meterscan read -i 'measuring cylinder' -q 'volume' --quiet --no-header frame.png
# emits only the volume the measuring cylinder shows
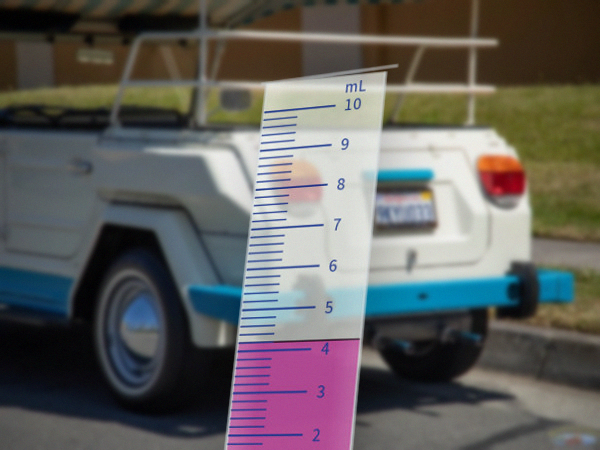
4.2 mL
